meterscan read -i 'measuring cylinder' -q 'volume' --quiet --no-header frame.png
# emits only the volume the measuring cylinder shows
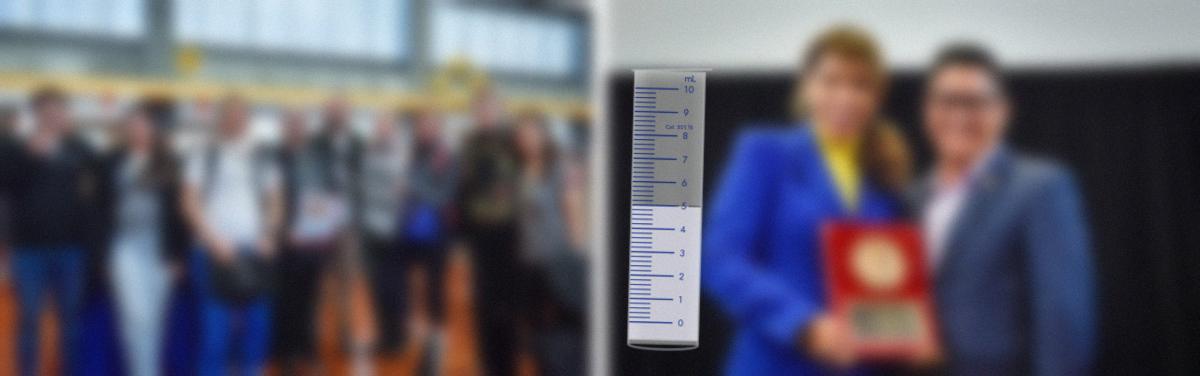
5 mL
